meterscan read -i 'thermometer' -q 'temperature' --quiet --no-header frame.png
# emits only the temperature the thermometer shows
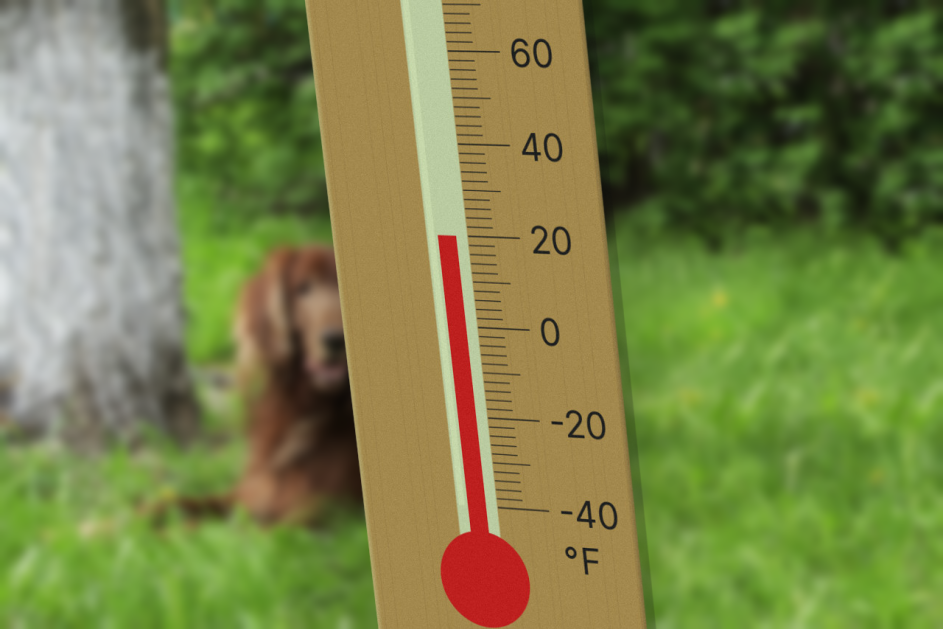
20 °F
